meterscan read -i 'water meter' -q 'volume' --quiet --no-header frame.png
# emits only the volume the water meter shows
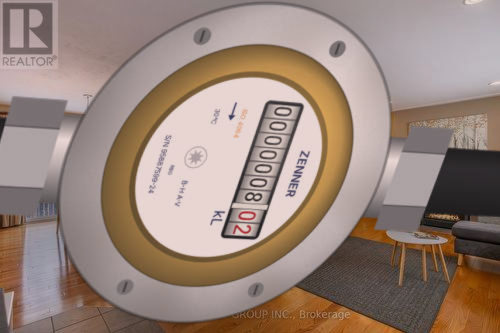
8.02 kL
